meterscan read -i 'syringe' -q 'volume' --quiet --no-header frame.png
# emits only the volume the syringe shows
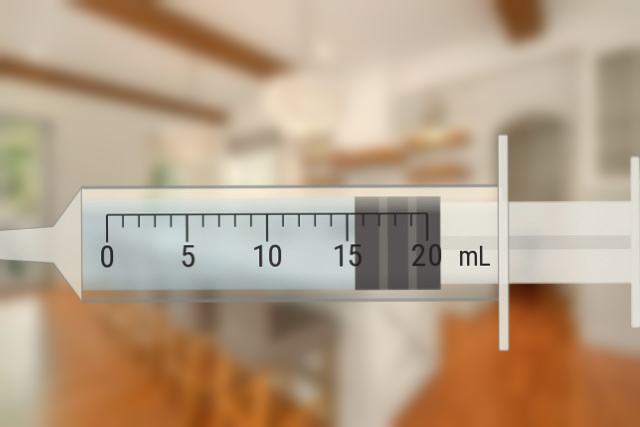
15.5 mL
